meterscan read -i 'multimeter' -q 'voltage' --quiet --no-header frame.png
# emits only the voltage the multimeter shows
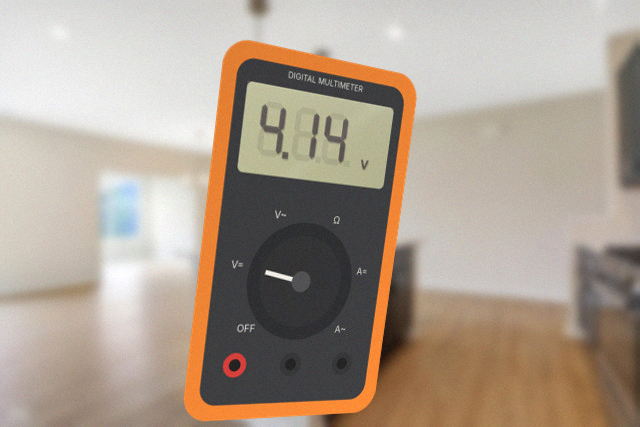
4.14 V
